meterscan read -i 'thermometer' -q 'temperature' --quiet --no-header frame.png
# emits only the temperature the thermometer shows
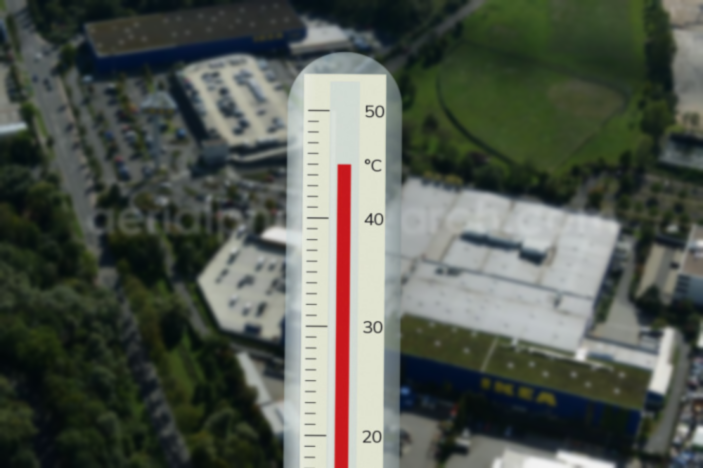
45 °C
